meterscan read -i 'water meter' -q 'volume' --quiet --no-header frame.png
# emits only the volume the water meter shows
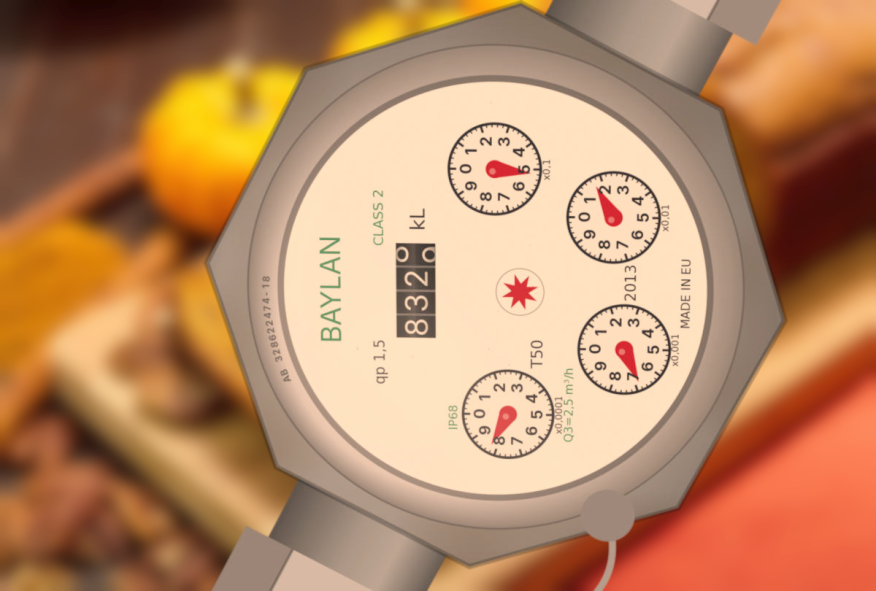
8328.5168 kL
